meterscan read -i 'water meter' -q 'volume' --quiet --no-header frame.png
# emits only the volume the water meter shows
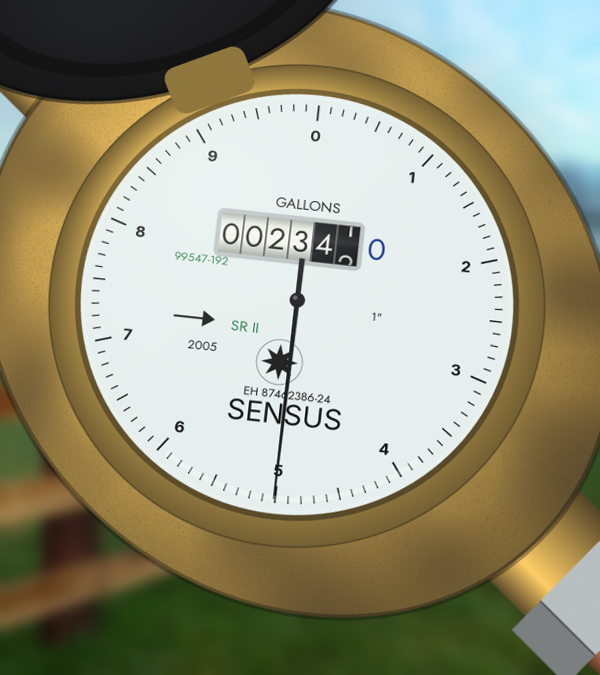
23415.0 gal
